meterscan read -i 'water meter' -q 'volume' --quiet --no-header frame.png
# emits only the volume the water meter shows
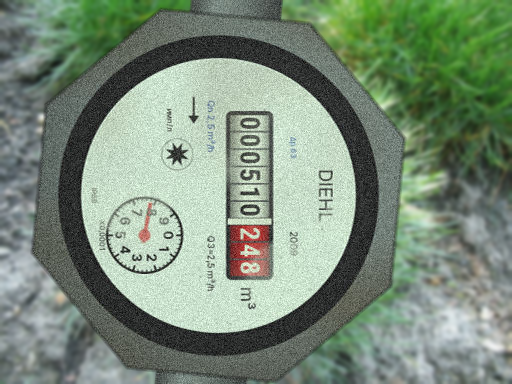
510.2487 m³
